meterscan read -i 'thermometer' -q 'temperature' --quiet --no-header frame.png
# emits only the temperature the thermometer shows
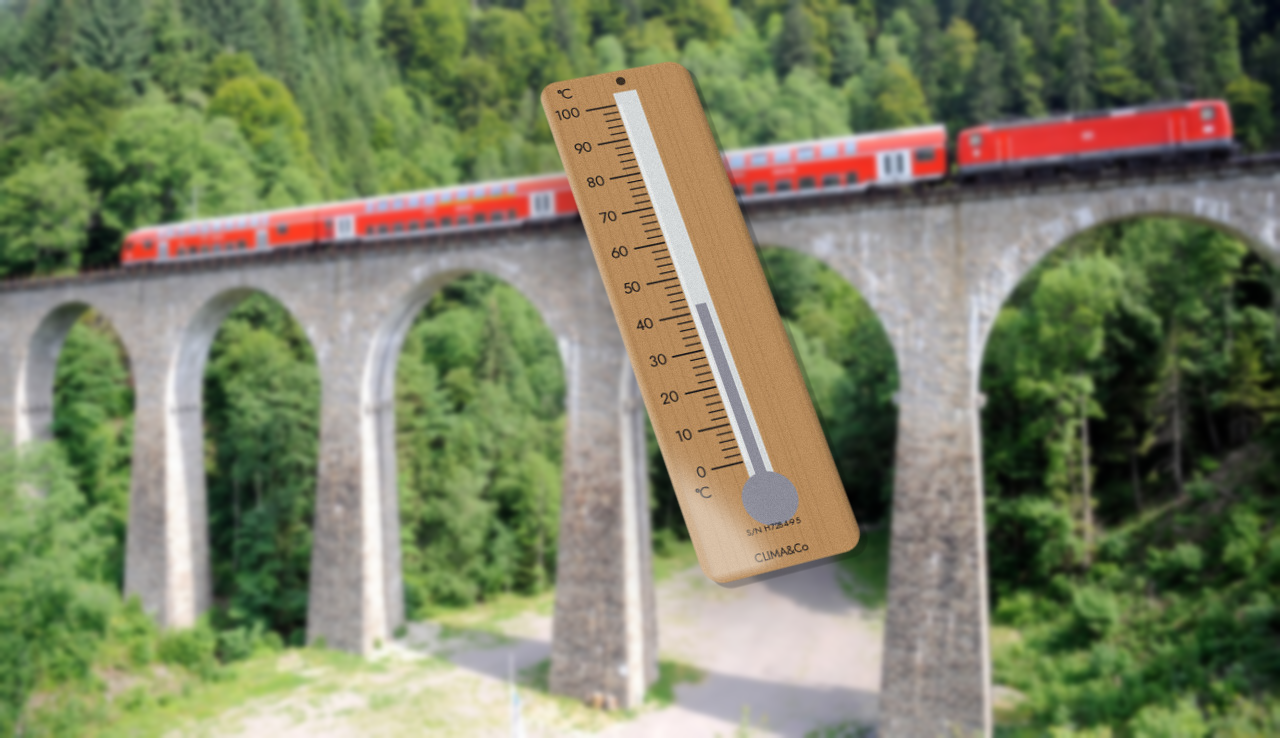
42 °C
